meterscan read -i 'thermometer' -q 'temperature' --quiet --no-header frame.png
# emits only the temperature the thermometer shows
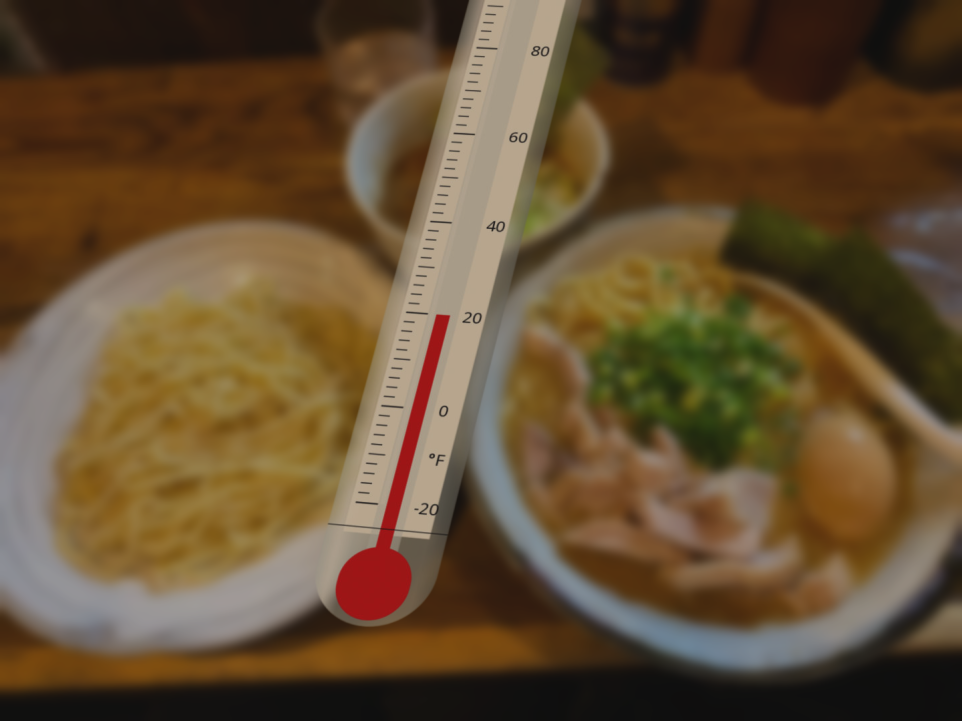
20 °F
